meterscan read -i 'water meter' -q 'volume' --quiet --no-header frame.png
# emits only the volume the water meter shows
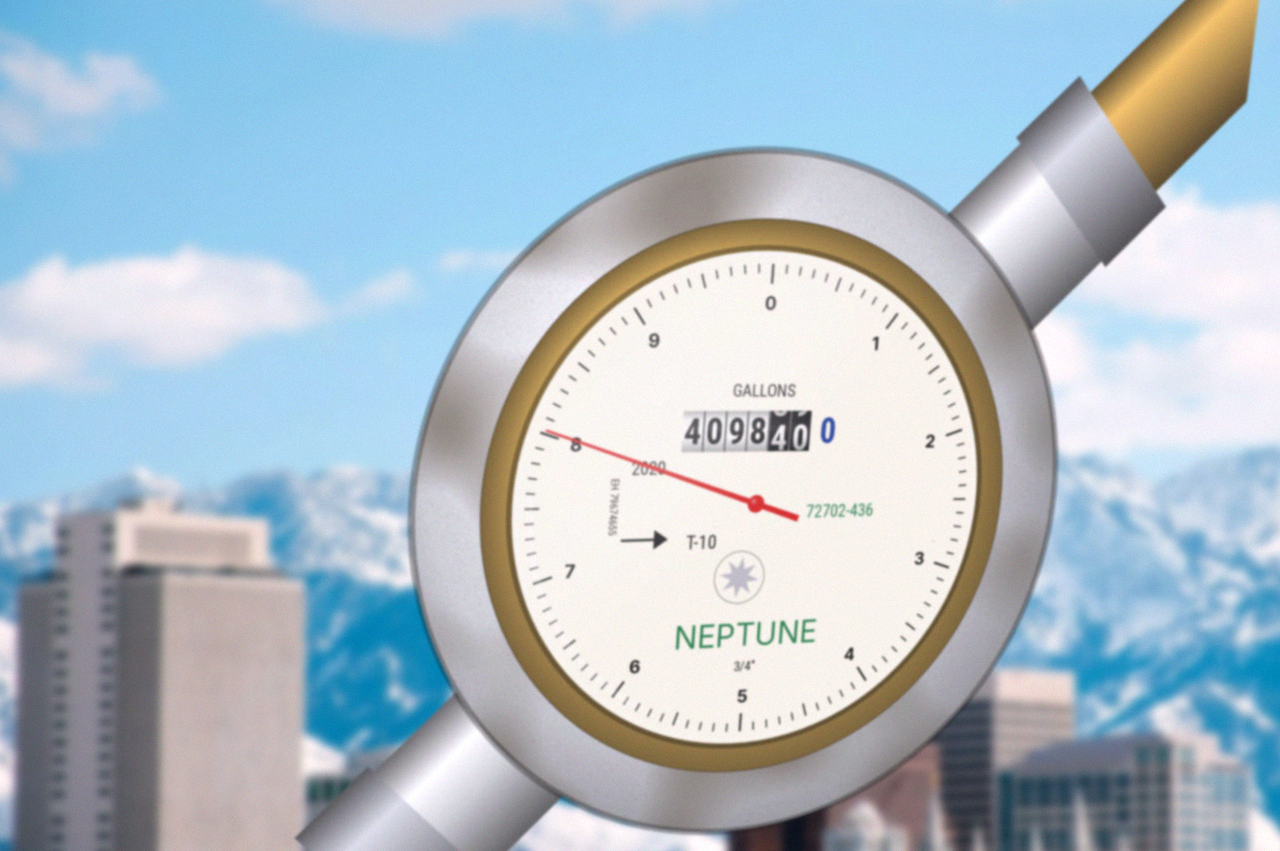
4098398.0 gal
